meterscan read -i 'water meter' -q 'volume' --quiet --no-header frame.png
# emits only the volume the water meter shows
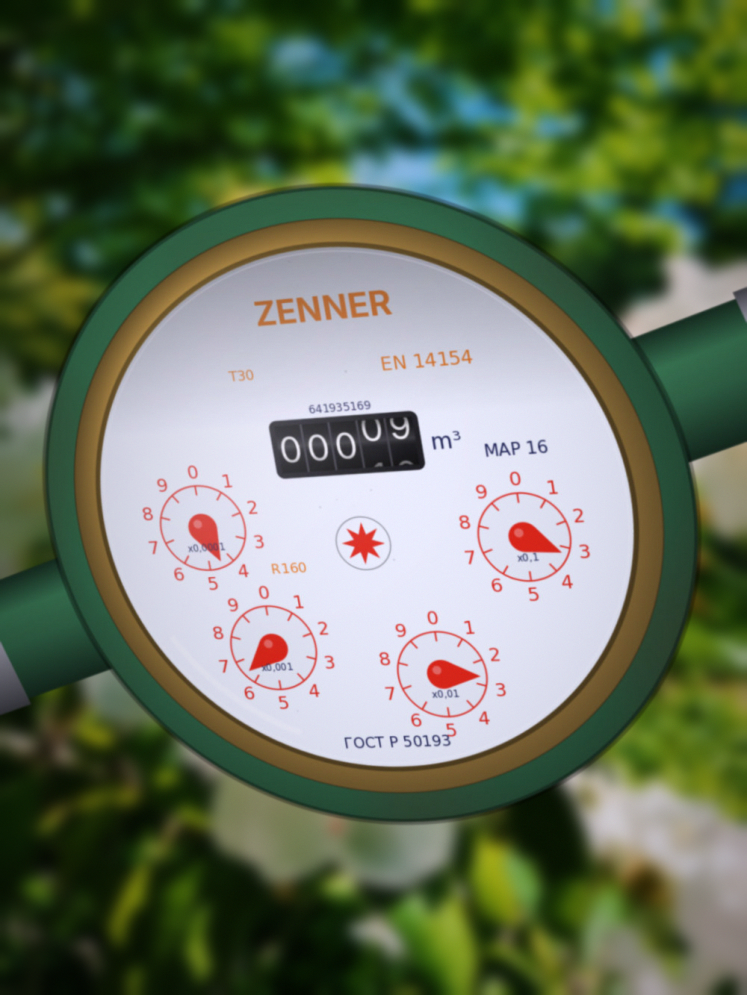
9.3264 m³
